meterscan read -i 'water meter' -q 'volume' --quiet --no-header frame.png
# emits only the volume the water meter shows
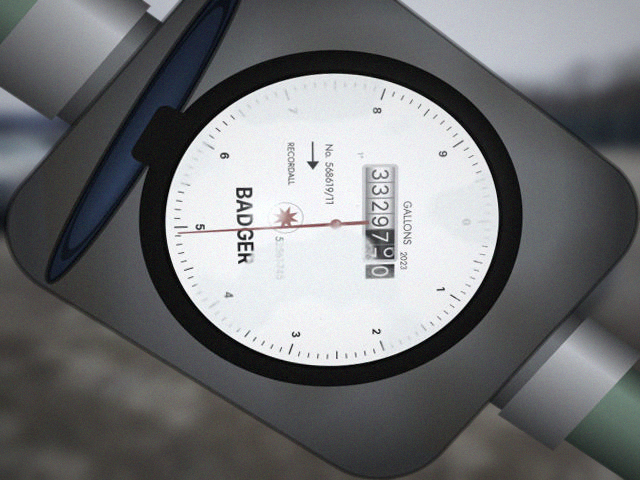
3329764.9 gal
